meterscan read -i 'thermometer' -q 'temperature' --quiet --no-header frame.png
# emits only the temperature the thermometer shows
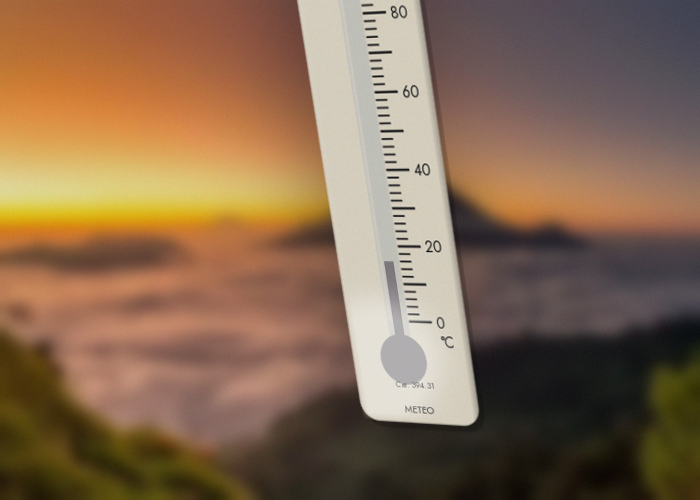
16 °C
